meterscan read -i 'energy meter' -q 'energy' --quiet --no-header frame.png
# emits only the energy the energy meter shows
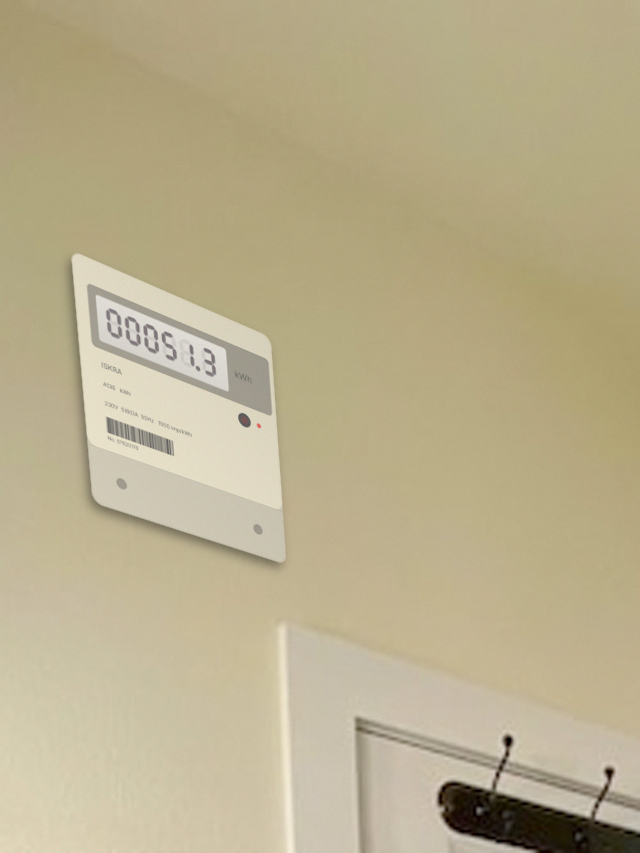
51.3 kWh
